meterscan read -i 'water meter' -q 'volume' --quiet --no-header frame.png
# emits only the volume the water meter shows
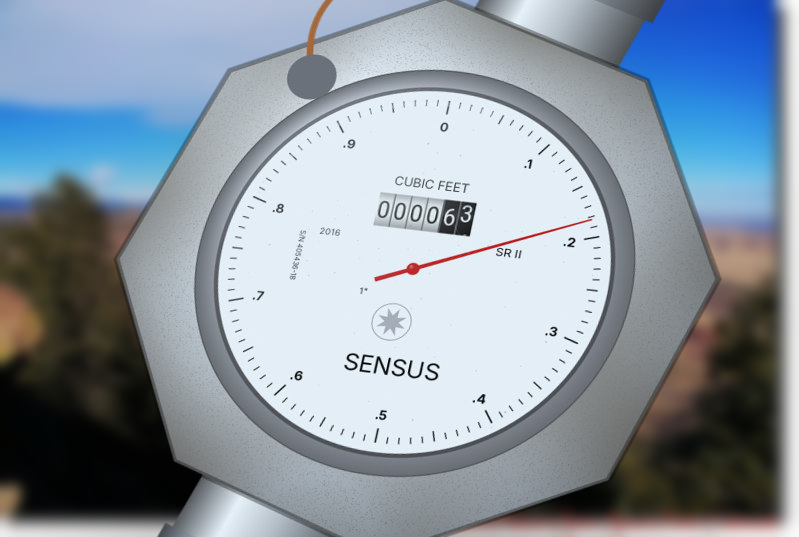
63.18 ft³
